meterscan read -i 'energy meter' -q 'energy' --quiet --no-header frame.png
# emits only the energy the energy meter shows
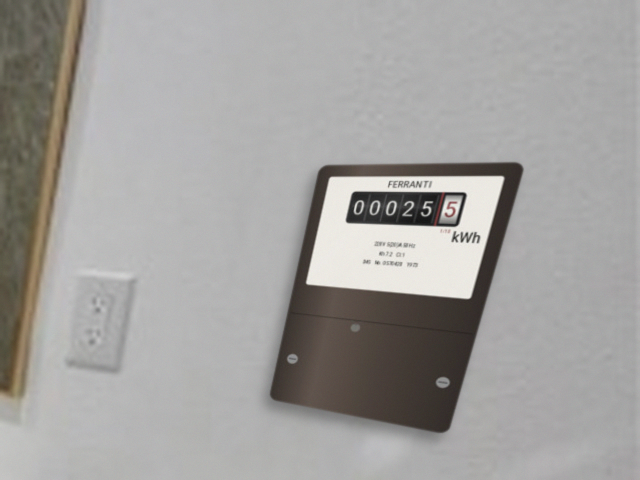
25.5 kWh
